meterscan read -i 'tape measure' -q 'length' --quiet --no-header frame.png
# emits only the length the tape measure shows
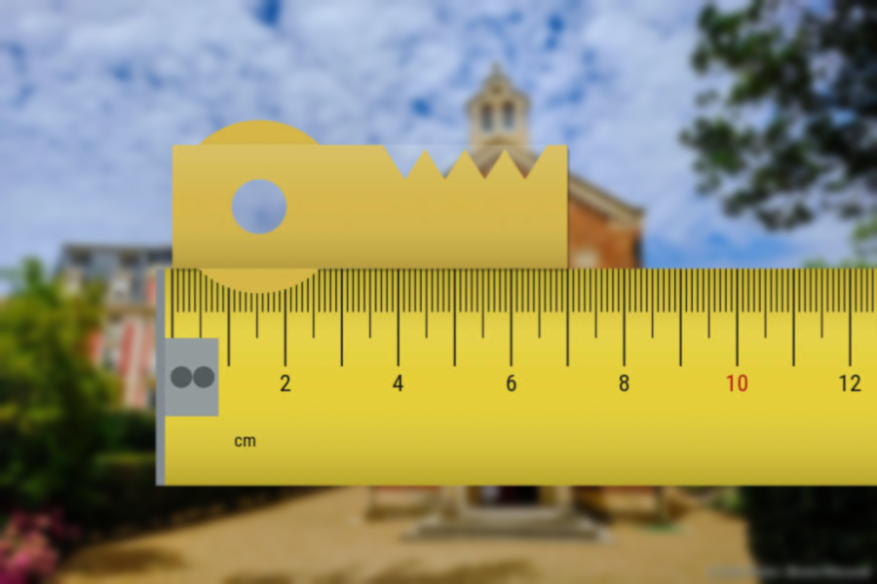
7 cm
